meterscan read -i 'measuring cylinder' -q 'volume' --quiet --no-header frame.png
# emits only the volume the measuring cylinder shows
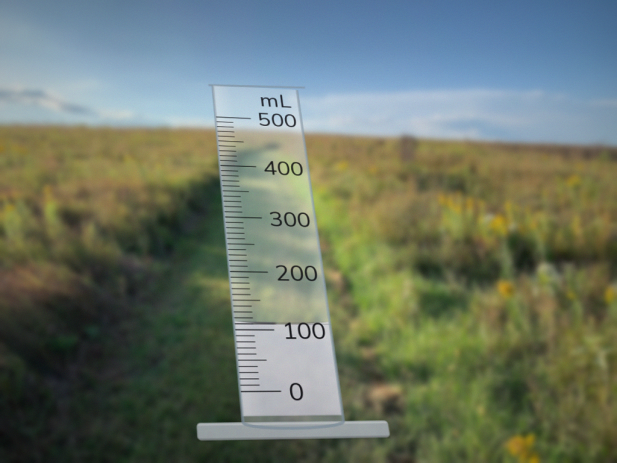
110 mL
